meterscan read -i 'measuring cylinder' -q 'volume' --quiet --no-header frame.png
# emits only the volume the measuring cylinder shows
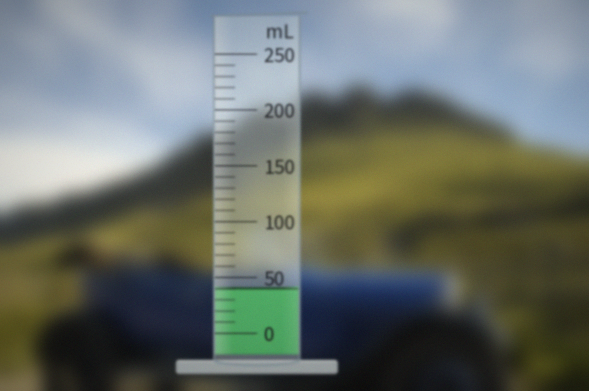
40 mL
